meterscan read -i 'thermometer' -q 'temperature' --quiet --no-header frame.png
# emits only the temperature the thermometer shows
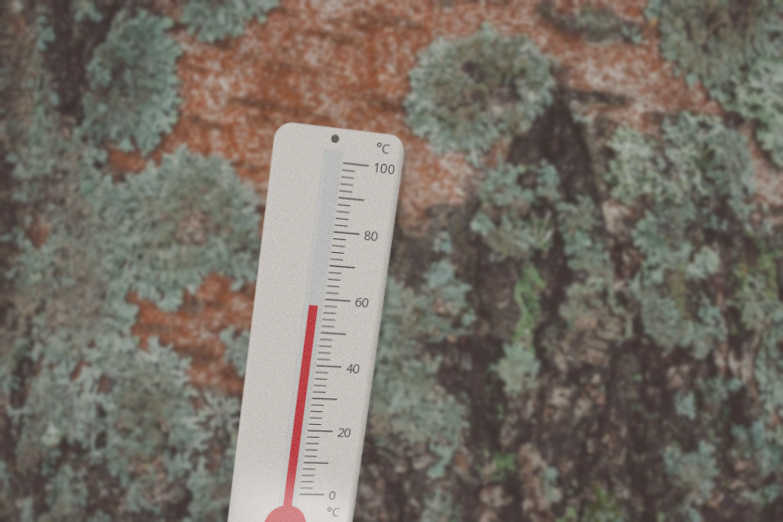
58 °C
